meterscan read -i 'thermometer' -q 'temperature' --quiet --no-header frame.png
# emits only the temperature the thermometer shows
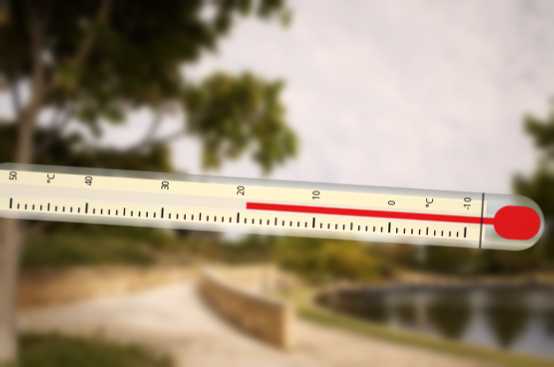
19 °C
